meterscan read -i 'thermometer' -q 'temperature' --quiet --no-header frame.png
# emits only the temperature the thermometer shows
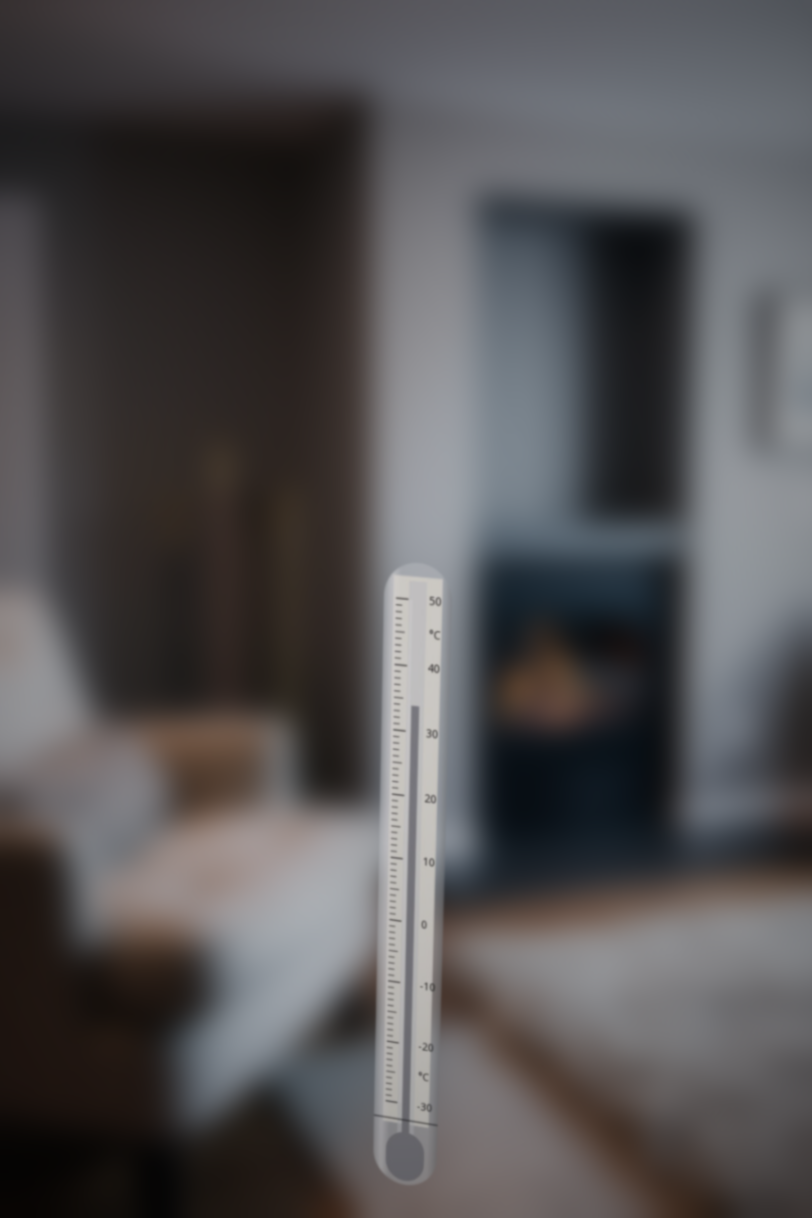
34 °C
